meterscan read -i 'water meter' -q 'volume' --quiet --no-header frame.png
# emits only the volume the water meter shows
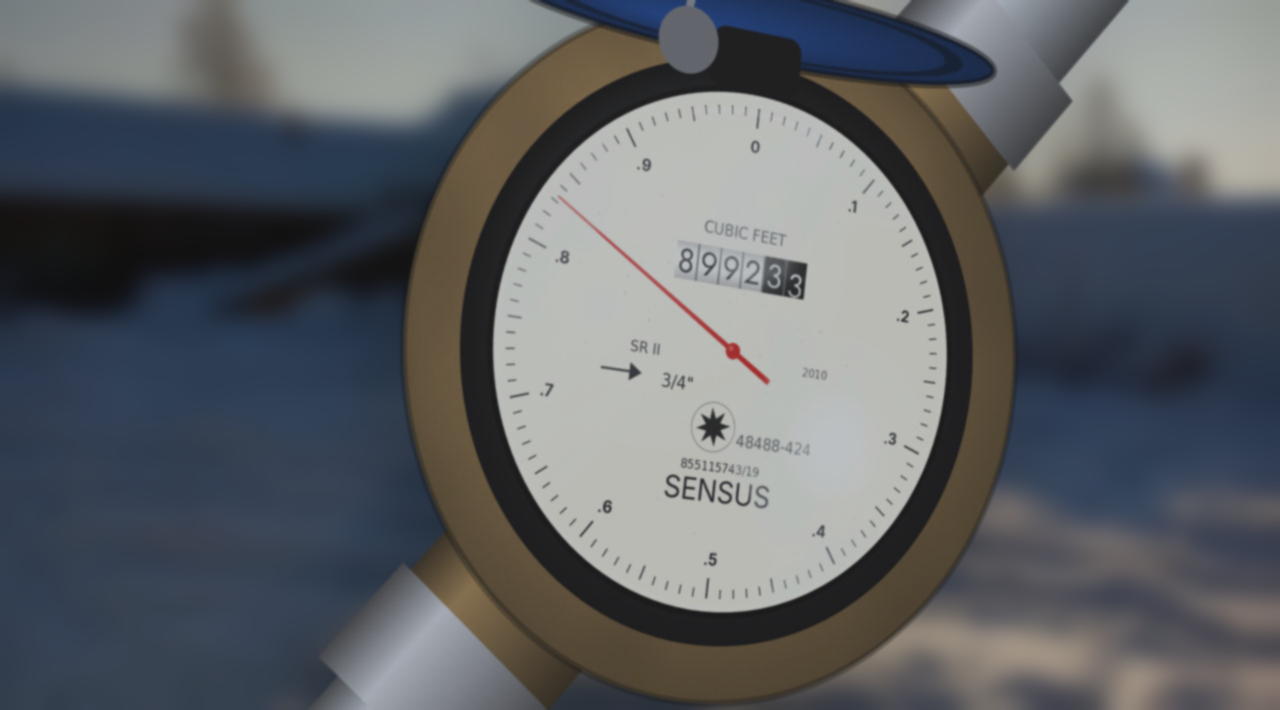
899232.83 ft³
